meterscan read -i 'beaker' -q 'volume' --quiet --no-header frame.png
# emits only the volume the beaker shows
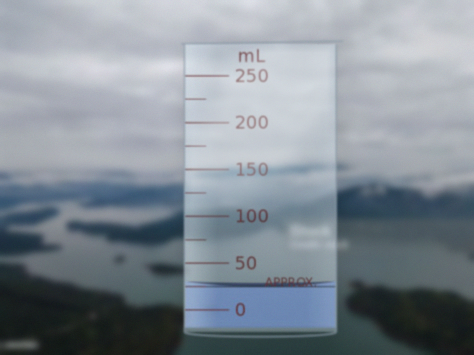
25 mL
